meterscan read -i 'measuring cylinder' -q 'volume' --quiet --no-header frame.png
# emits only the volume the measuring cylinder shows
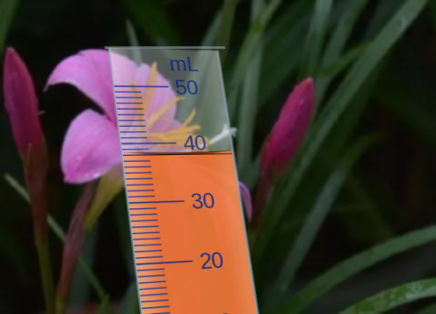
38 mL
